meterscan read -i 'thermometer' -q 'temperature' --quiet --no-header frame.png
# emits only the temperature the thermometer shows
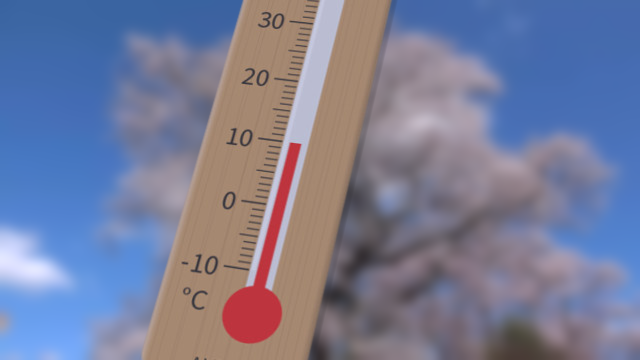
10 °C
